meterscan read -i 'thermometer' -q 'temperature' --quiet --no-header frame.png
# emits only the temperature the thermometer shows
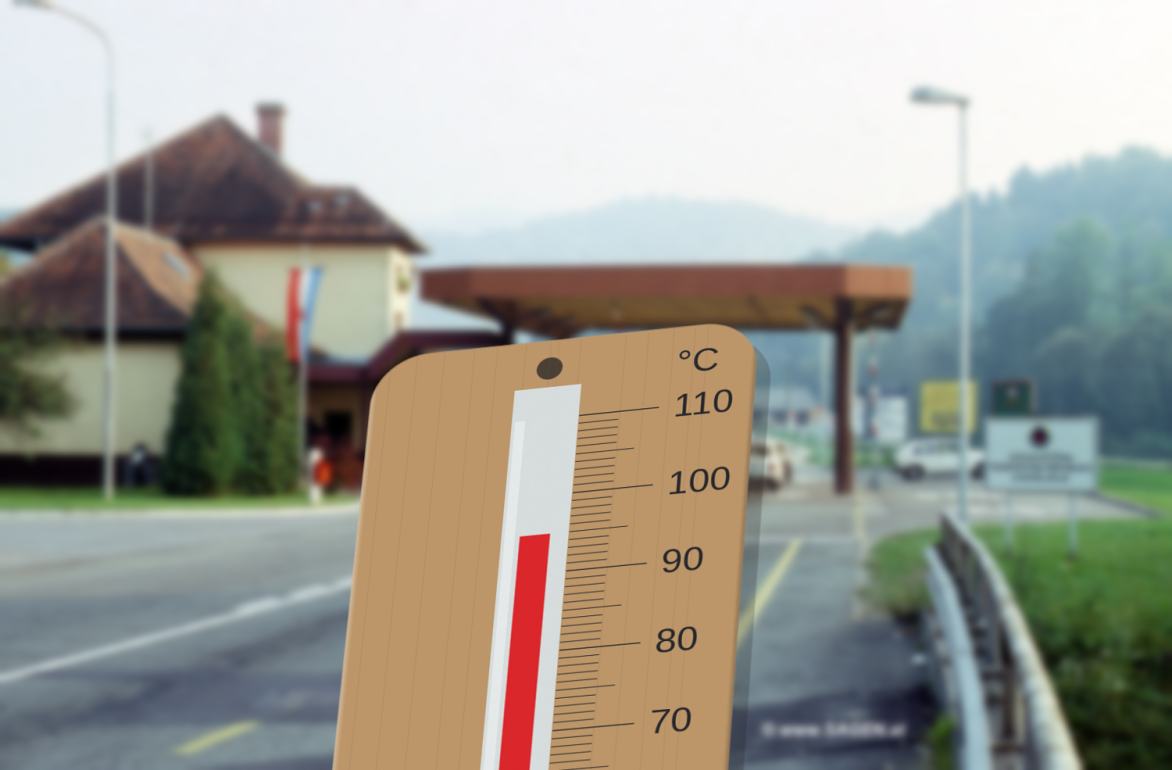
95 °C
